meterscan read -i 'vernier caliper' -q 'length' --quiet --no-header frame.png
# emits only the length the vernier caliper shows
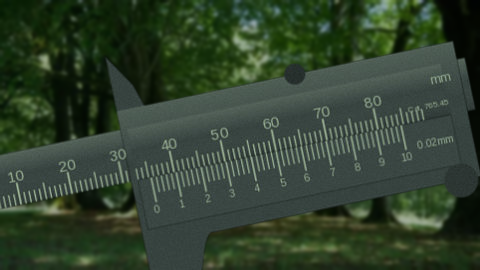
35.5 mm
